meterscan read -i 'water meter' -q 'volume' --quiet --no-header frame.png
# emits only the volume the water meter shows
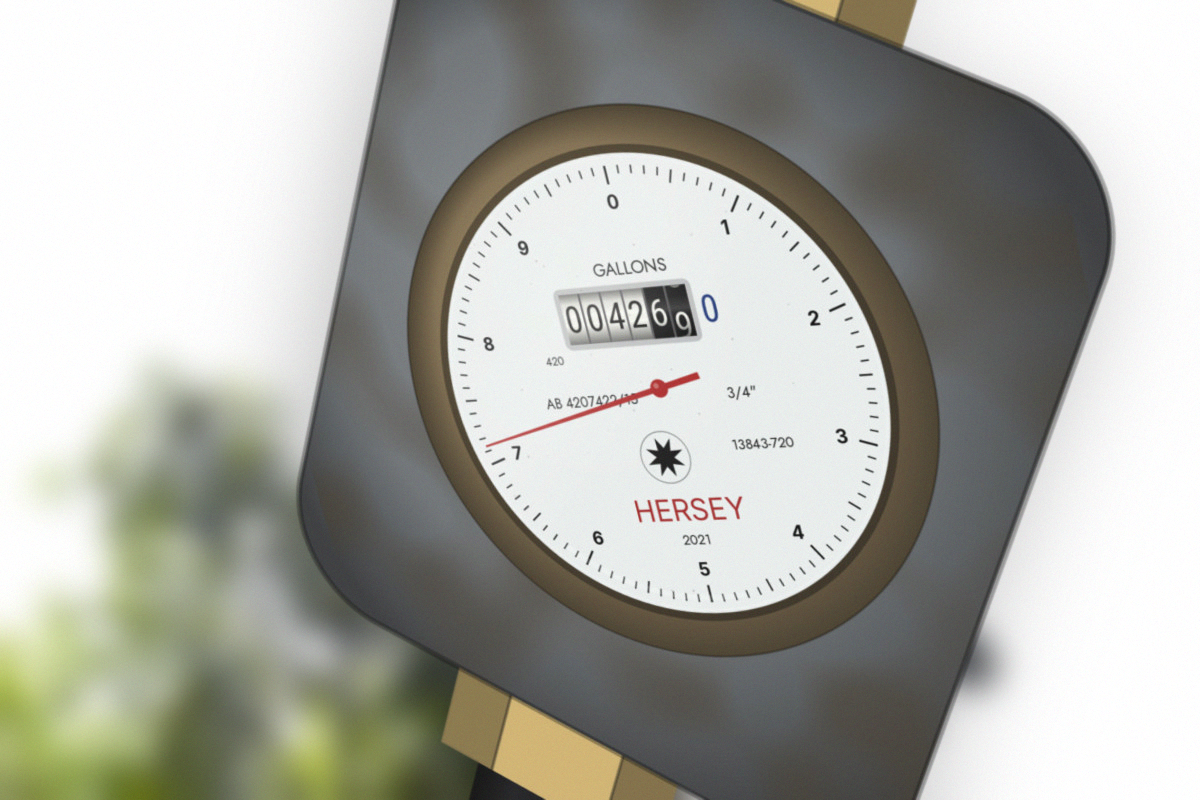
42687.1 gal
